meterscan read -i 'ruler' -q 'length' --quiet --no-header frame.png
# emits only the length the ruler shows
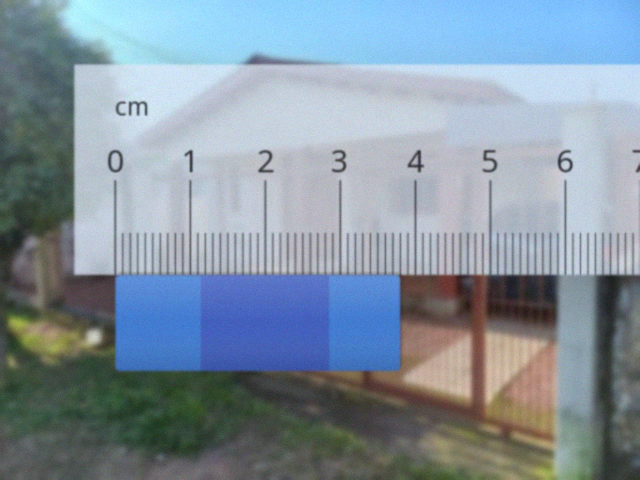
3.8 cm
